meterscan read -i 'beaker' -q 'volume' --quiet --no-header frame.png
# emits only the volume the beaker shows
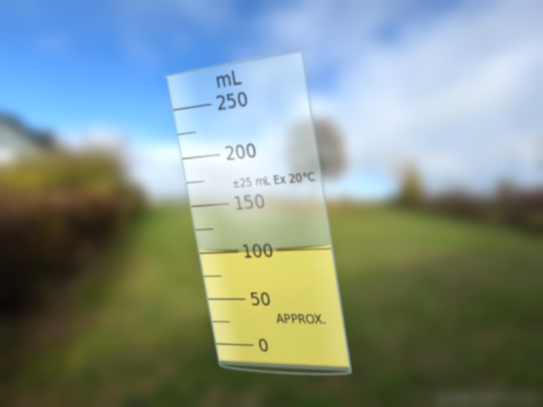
100 mL
